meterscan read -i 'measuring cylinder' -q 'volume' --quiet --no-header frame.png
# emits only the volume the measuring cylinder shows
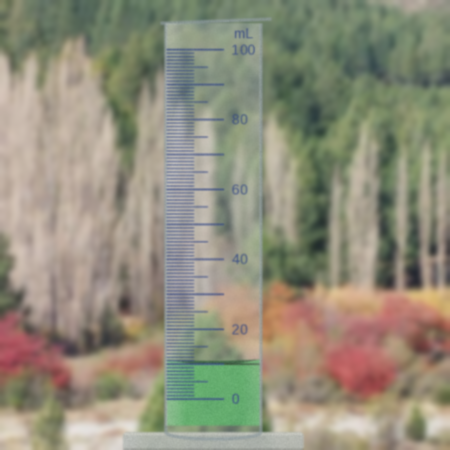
10 mL
